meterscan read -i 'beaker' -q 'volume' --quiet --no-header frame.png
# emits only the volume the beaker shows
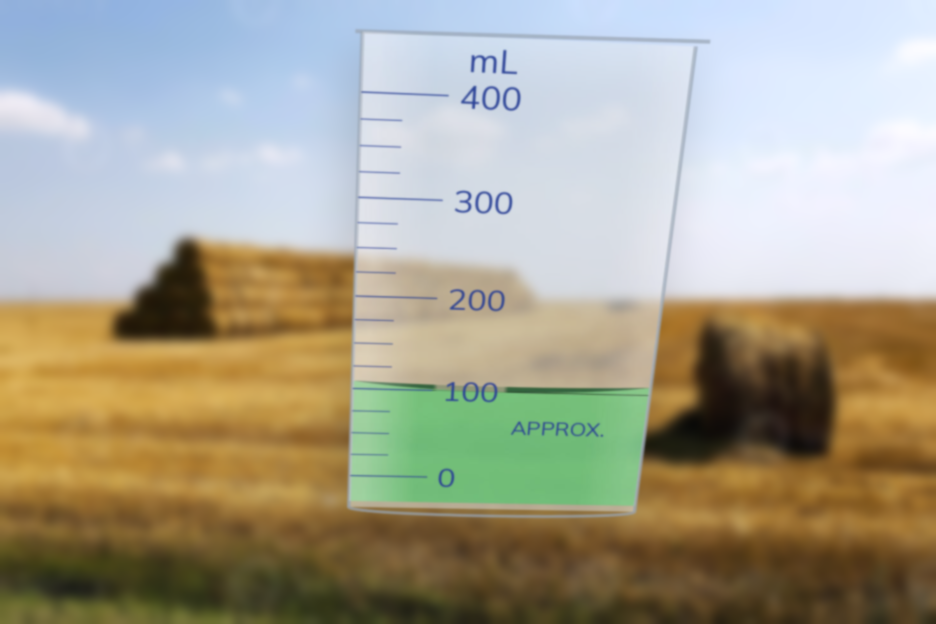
100 mL
